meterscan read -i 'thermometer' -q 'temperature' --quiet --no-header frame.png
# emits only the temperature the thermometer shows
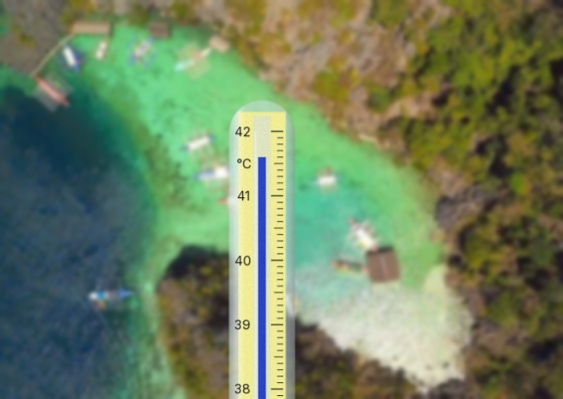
41.6 °C
